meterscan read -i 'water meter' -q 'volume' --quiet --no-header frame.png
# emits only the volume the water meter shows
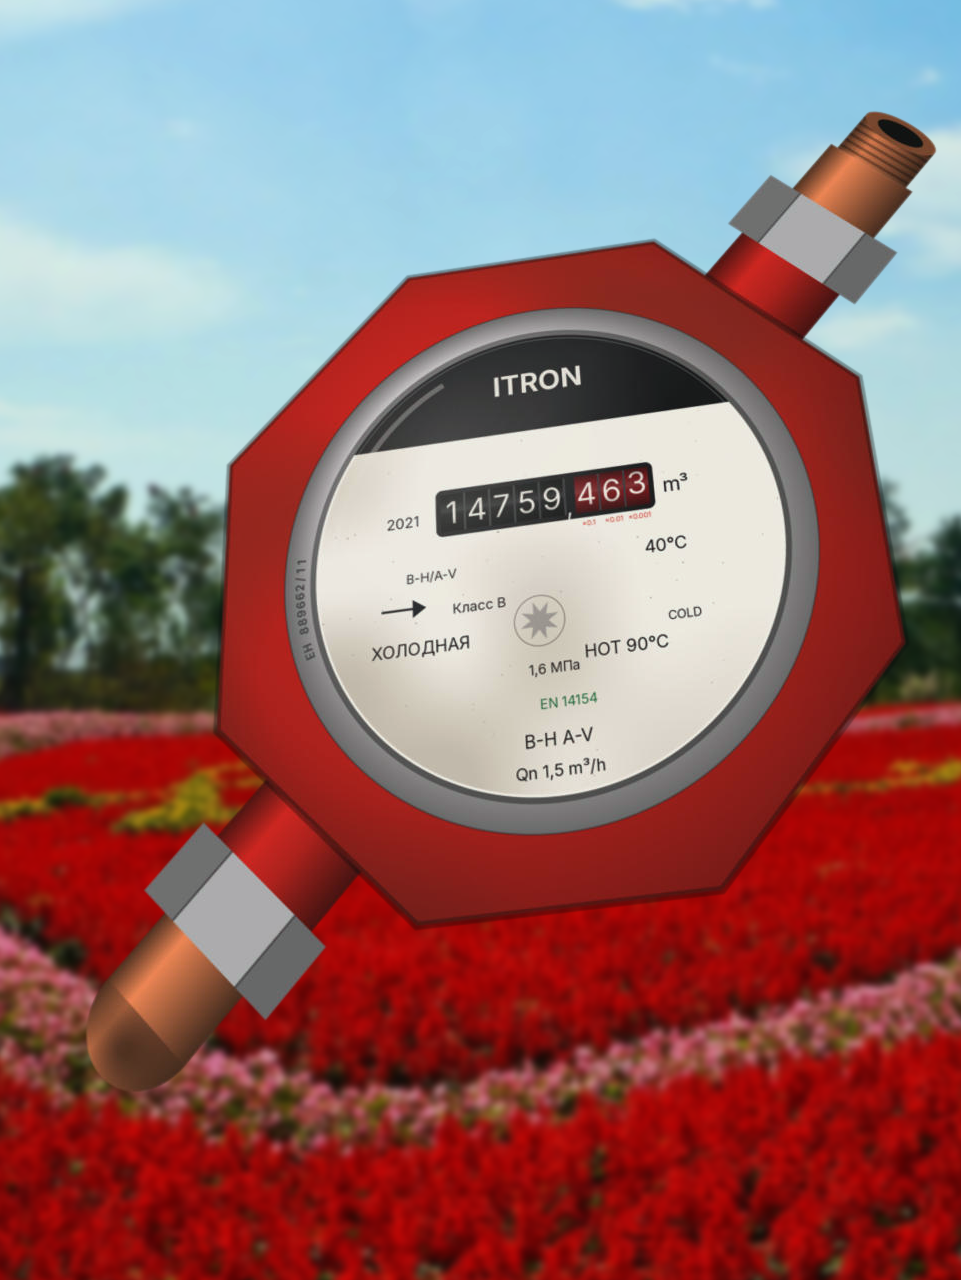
14759.463 m³
